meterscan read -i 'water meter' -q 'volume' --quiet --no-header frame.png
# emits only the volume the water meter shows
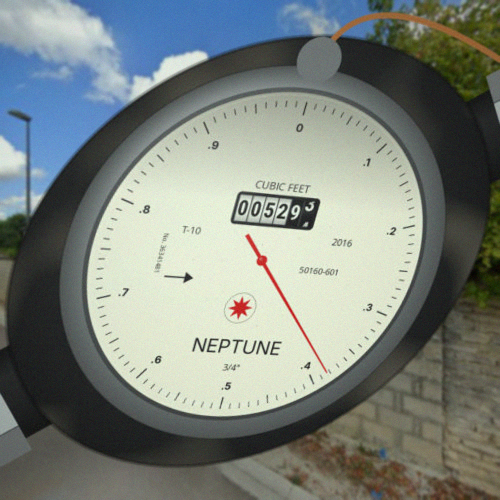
5293.38 ft³
